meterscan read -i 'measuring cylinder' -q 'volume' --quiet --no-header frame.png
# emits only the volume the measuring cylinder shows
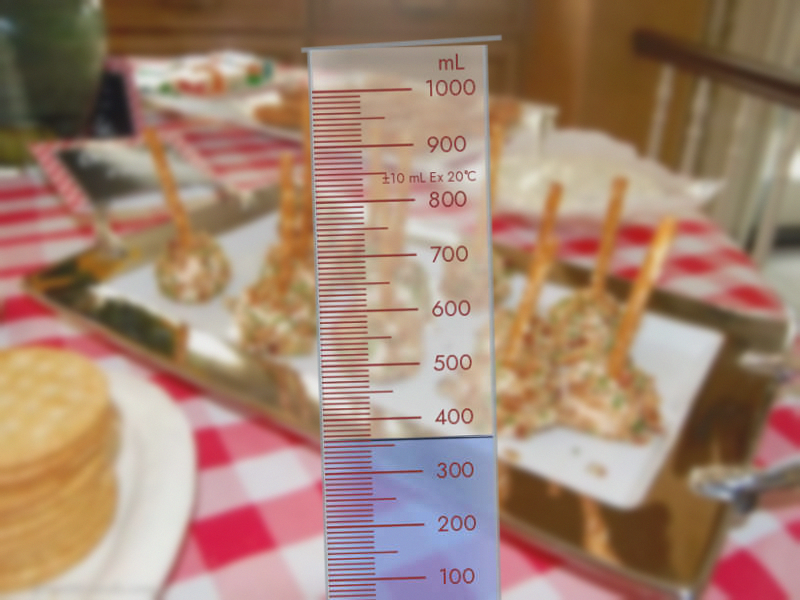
360 mL
